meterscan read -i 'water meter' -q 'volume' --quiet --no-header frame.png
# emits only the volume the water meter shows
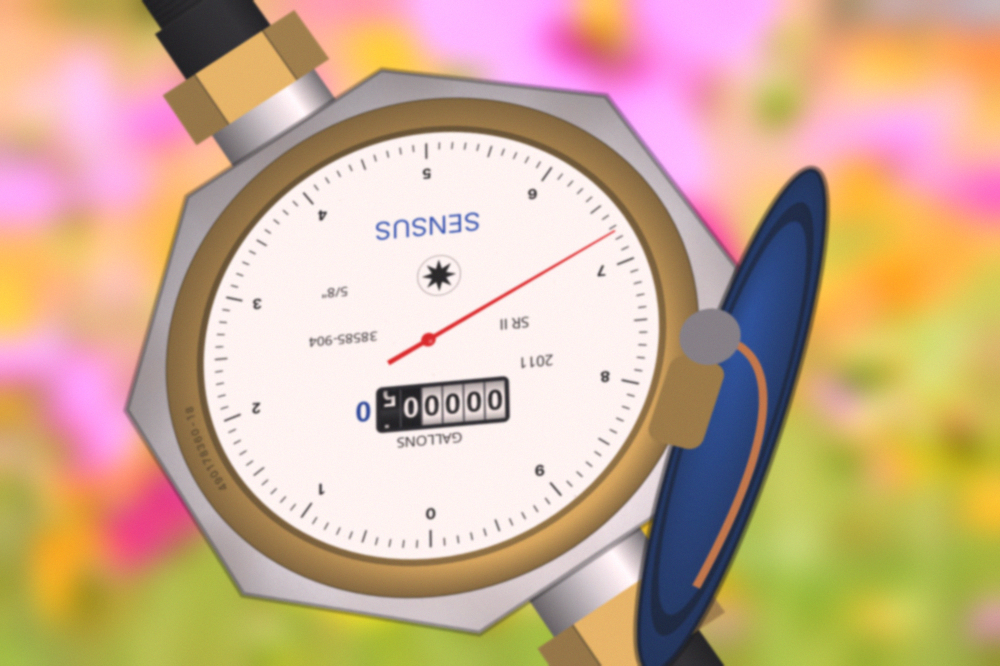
46.7 gal
